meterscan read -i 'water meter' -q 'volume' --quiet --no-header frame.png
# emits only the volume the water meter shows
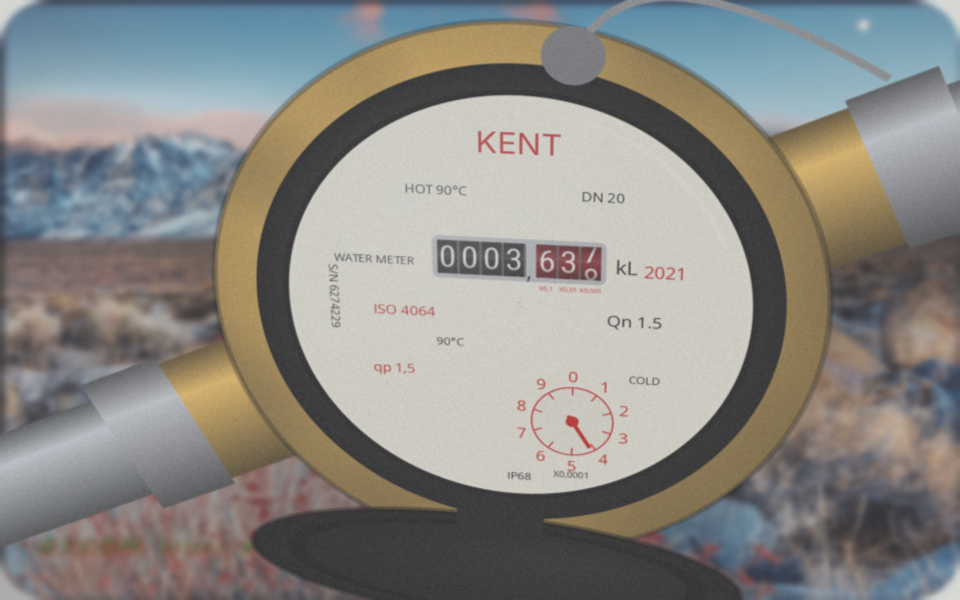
3.6374 kL
